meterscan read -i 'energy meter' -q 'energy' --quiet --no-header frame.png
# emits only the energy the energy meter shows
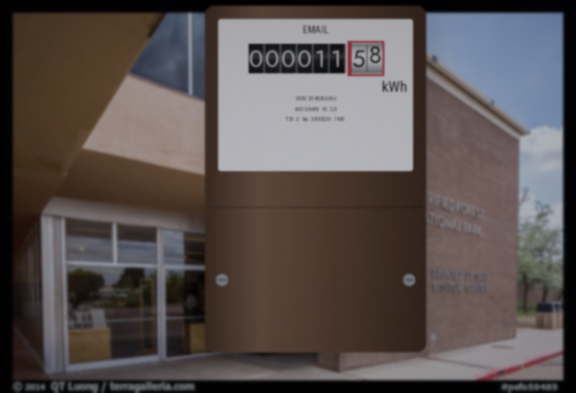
11.58 kWh
